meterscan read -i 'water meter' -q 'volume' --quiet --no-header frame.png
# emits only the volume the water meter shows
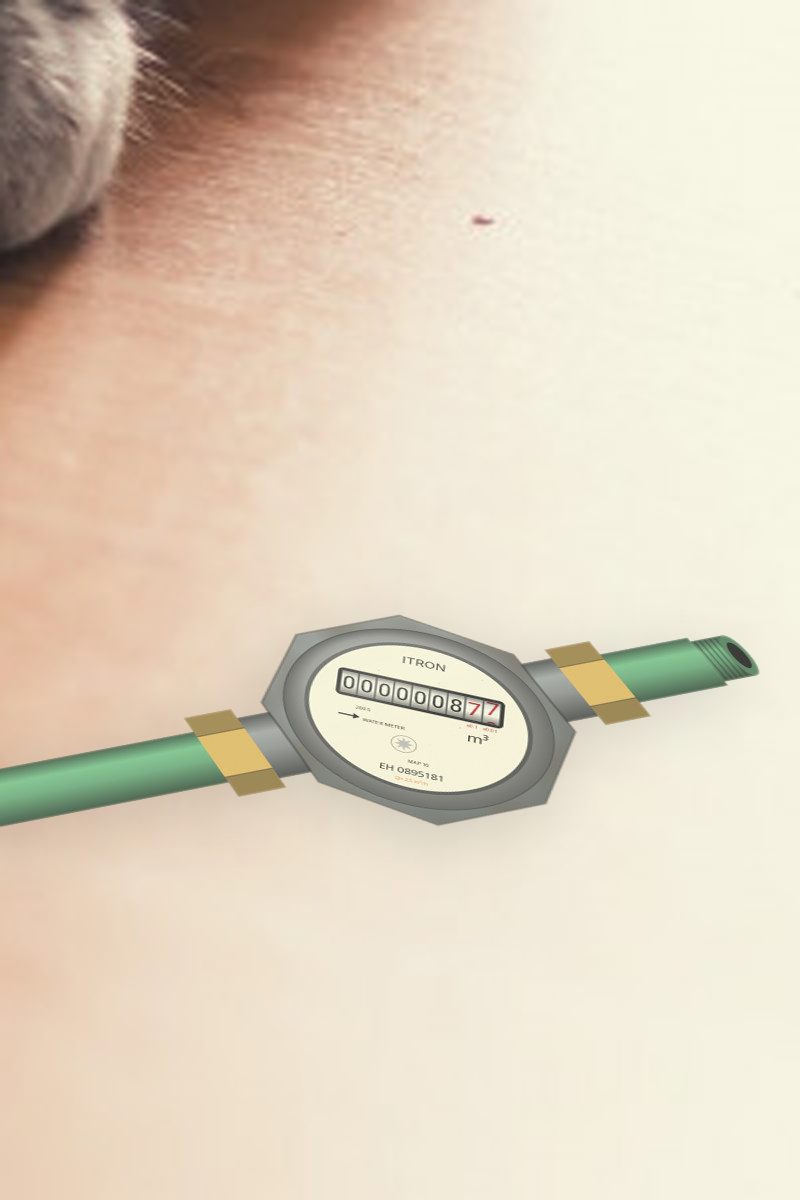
8.77 m³
